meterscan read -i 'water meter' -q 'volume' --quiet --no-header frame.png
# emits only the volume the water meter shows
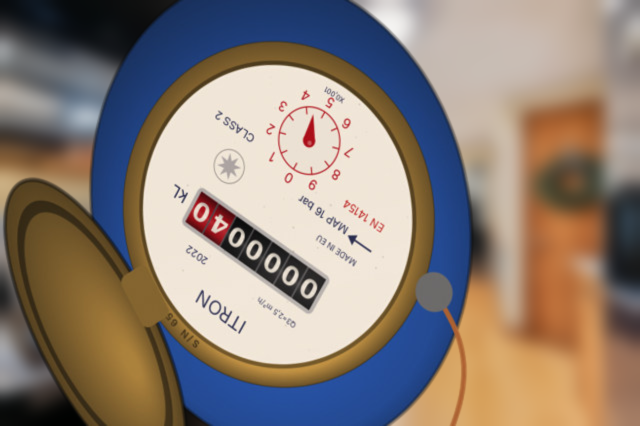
0.404 kL
